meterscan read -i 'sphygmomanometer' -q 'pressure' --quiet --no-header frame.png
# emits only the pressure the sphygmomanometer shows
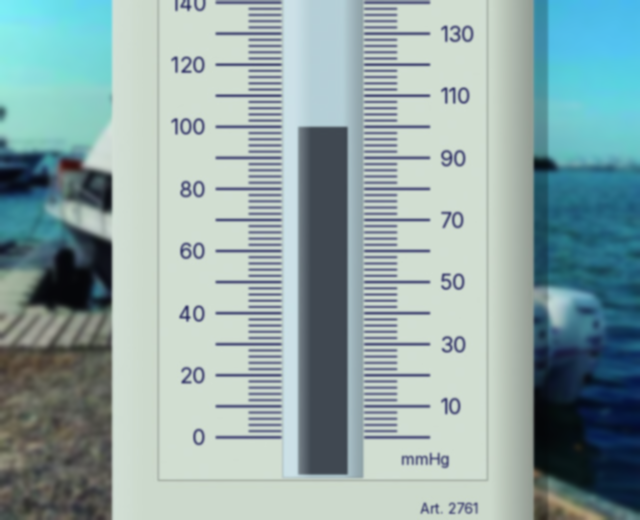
100 mmHg
